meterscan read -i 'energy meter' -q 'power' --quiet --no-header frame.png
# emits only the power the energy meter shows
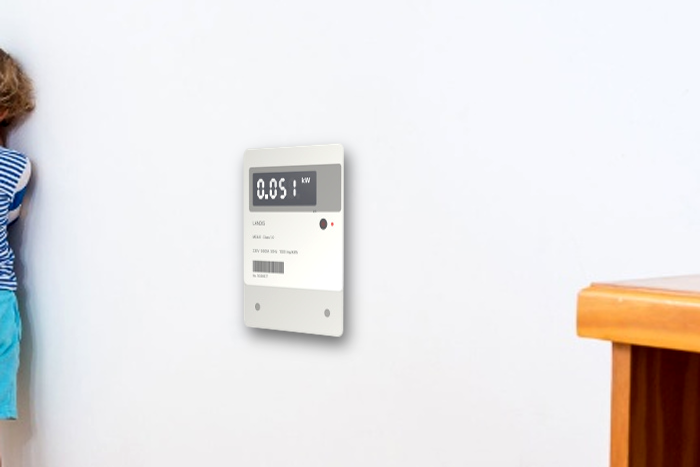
0.051 kW
